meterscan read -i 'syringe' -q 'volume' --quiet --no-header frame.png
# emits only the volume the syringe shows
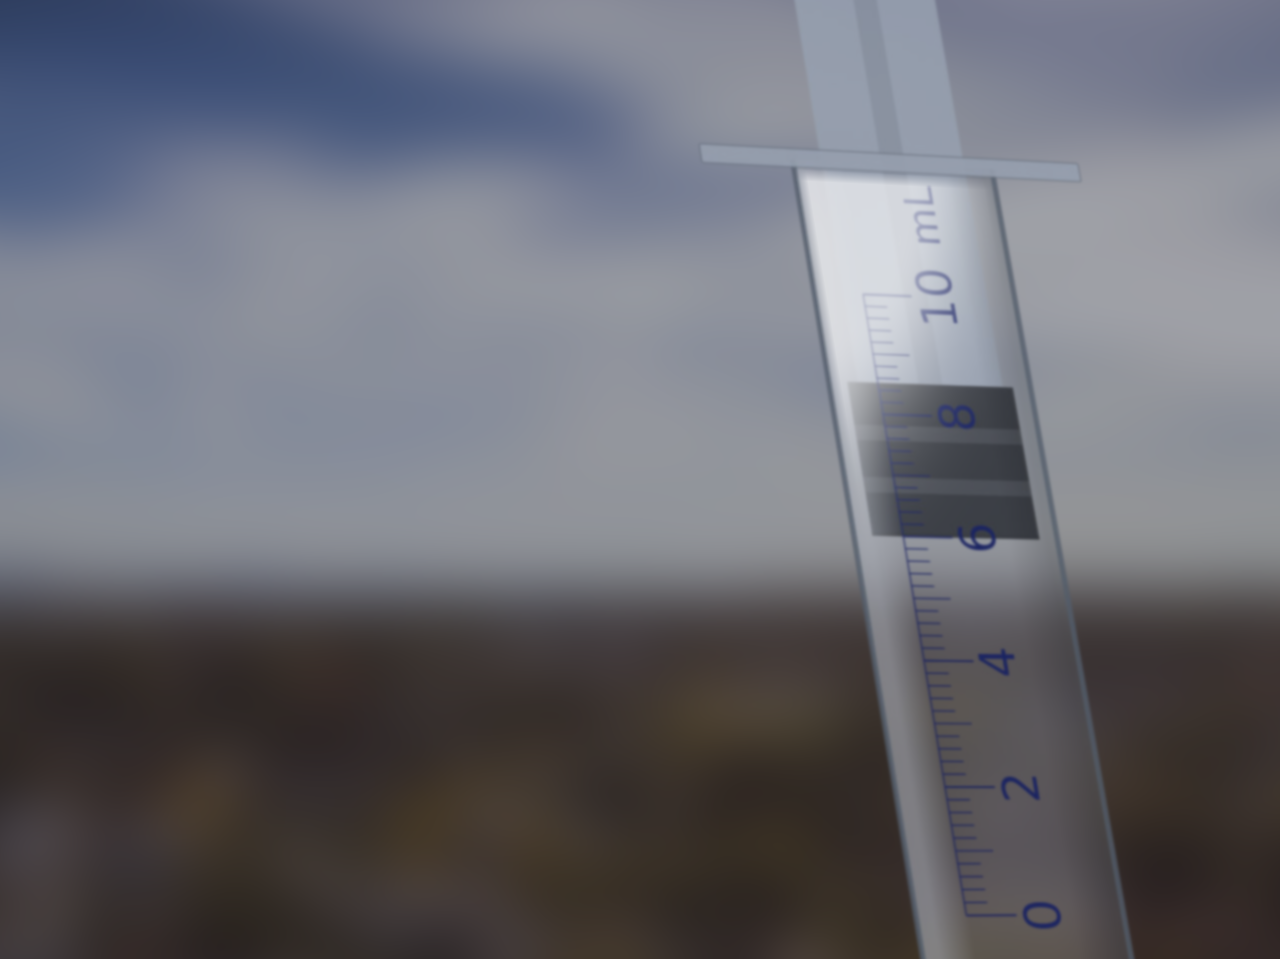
6 mL
